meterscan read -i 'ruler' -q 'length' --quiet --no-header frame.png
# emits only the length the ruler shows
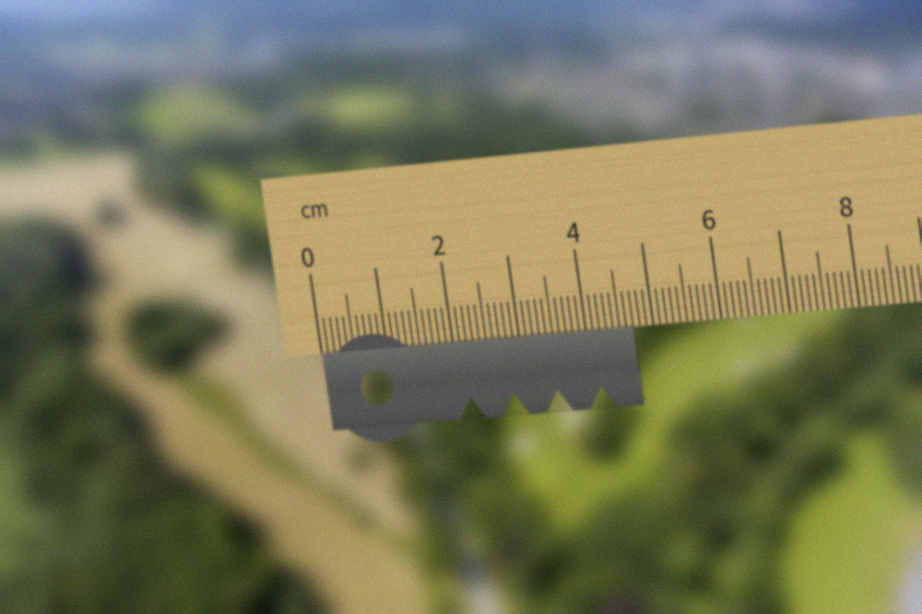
4.7 cm
